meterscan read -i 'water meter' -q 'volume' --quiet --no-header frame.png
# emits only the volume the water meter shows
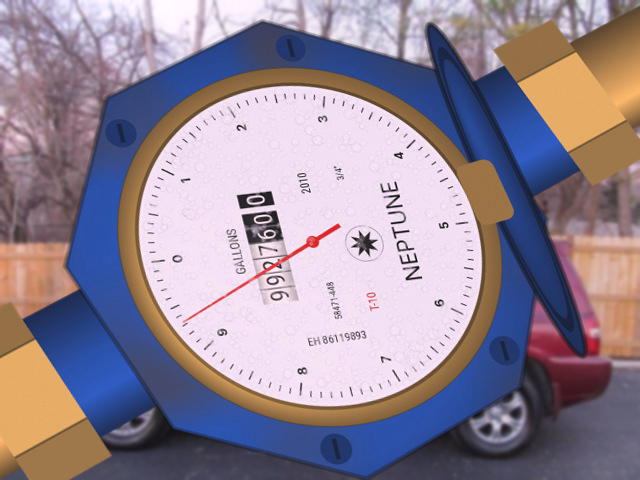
9927599.3 gal
